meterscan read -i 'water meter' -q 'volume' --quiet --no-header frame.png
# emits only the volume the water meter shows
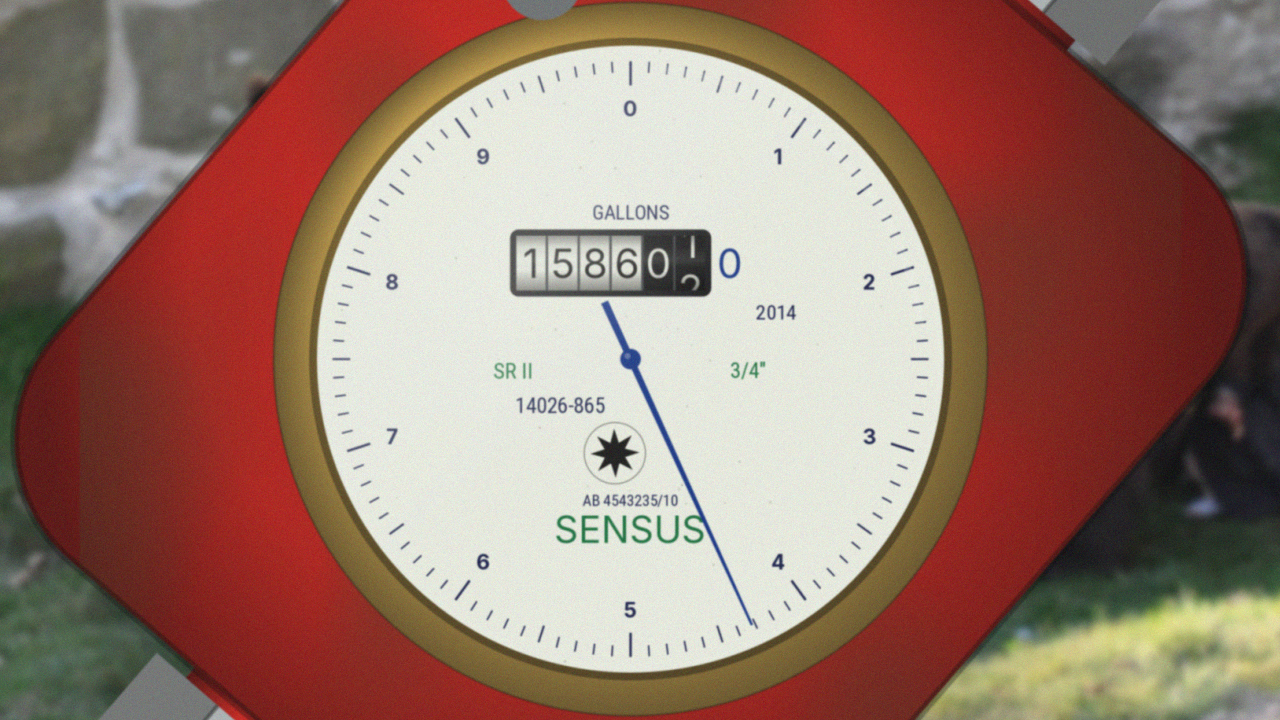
1586014.3 gal
